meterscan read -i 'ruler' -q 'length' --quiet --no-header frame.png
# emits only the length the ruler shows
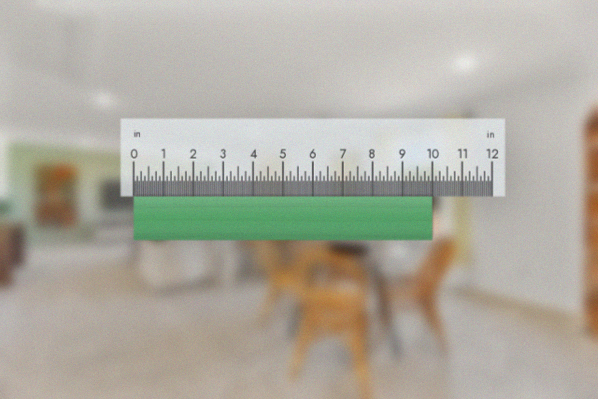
10 in
